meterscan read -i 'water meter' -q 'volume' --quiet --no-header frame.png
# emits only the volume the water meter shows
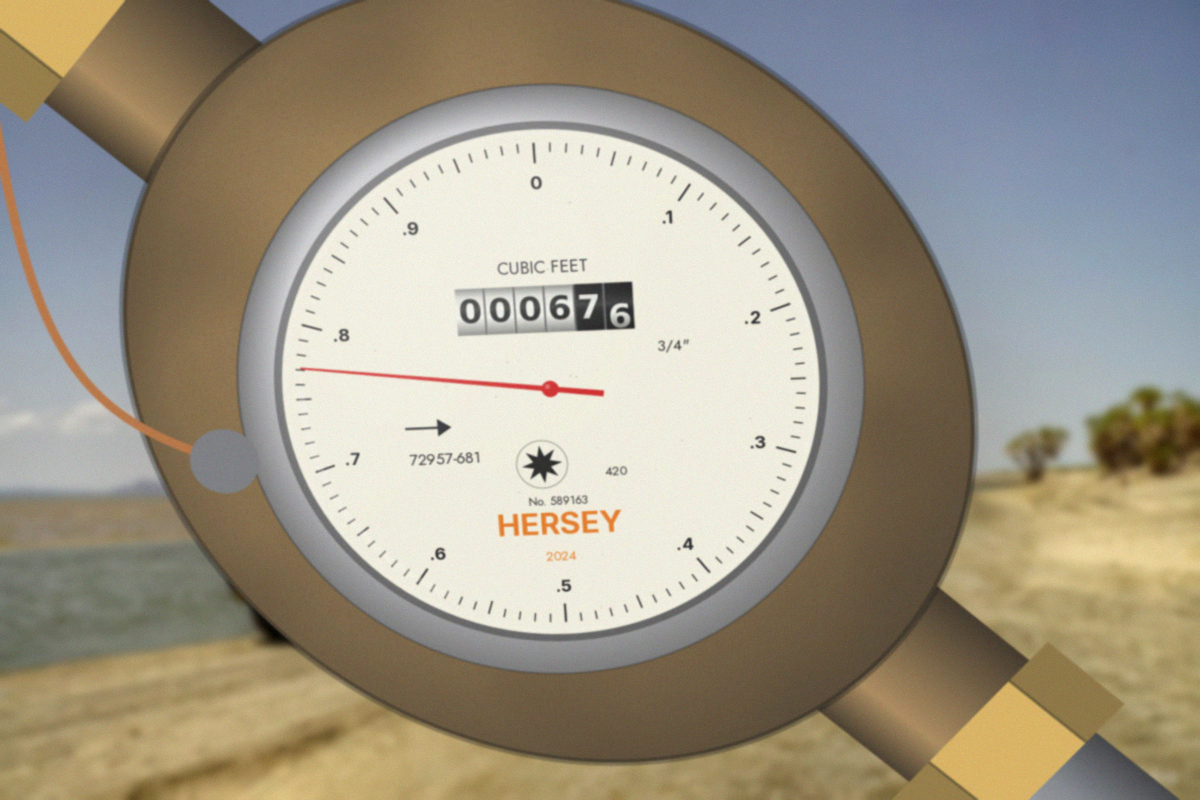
675.77 ft³
